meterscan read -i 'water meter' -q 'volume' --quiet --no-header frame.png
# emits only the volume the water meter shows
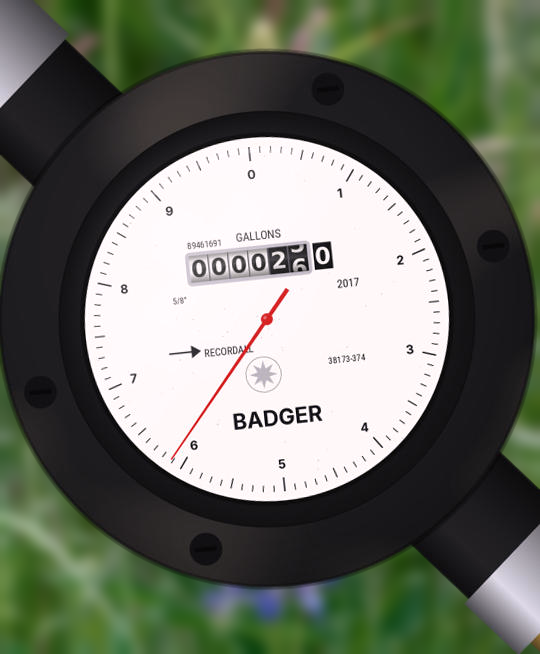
256.1 gal
